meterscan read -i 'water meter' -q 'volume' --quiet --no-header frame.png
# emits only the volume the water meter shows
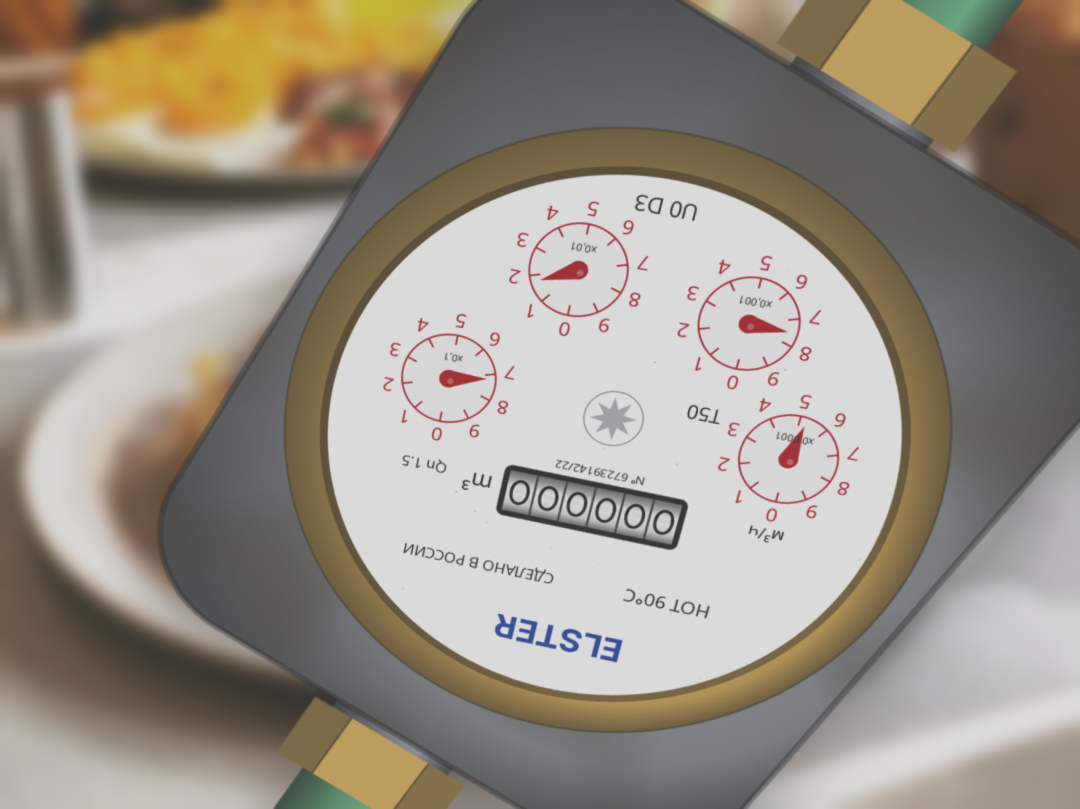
0.7175 m³
